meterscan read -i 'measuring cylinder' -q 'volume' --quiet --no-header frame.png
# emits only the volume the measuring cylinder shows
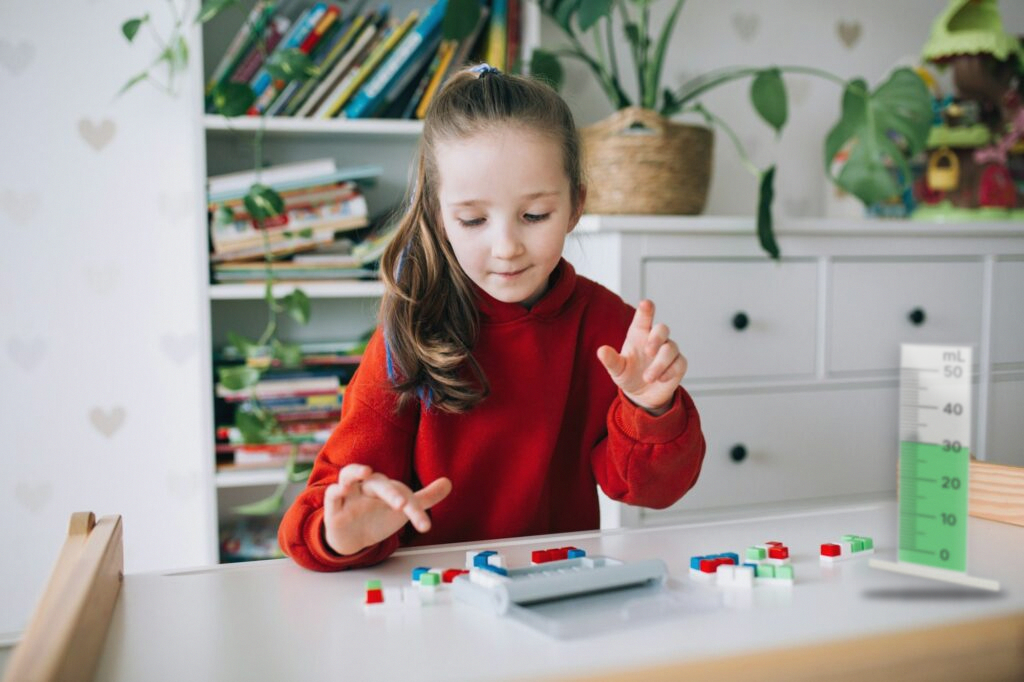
30 mL
